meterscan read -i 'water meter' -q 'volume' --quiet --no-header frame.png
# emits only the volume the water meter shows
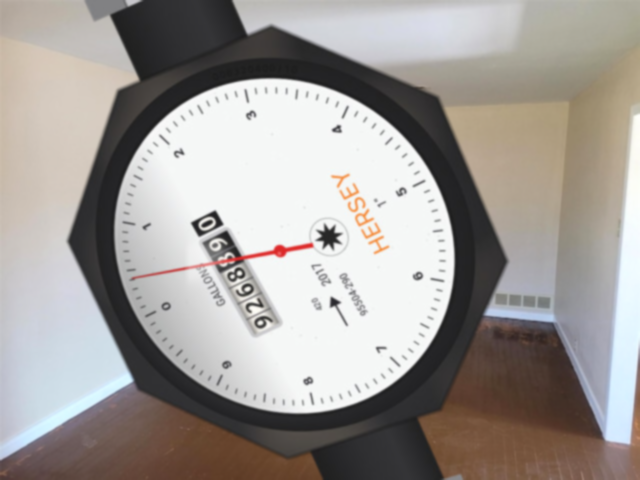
9268890.4 gal
